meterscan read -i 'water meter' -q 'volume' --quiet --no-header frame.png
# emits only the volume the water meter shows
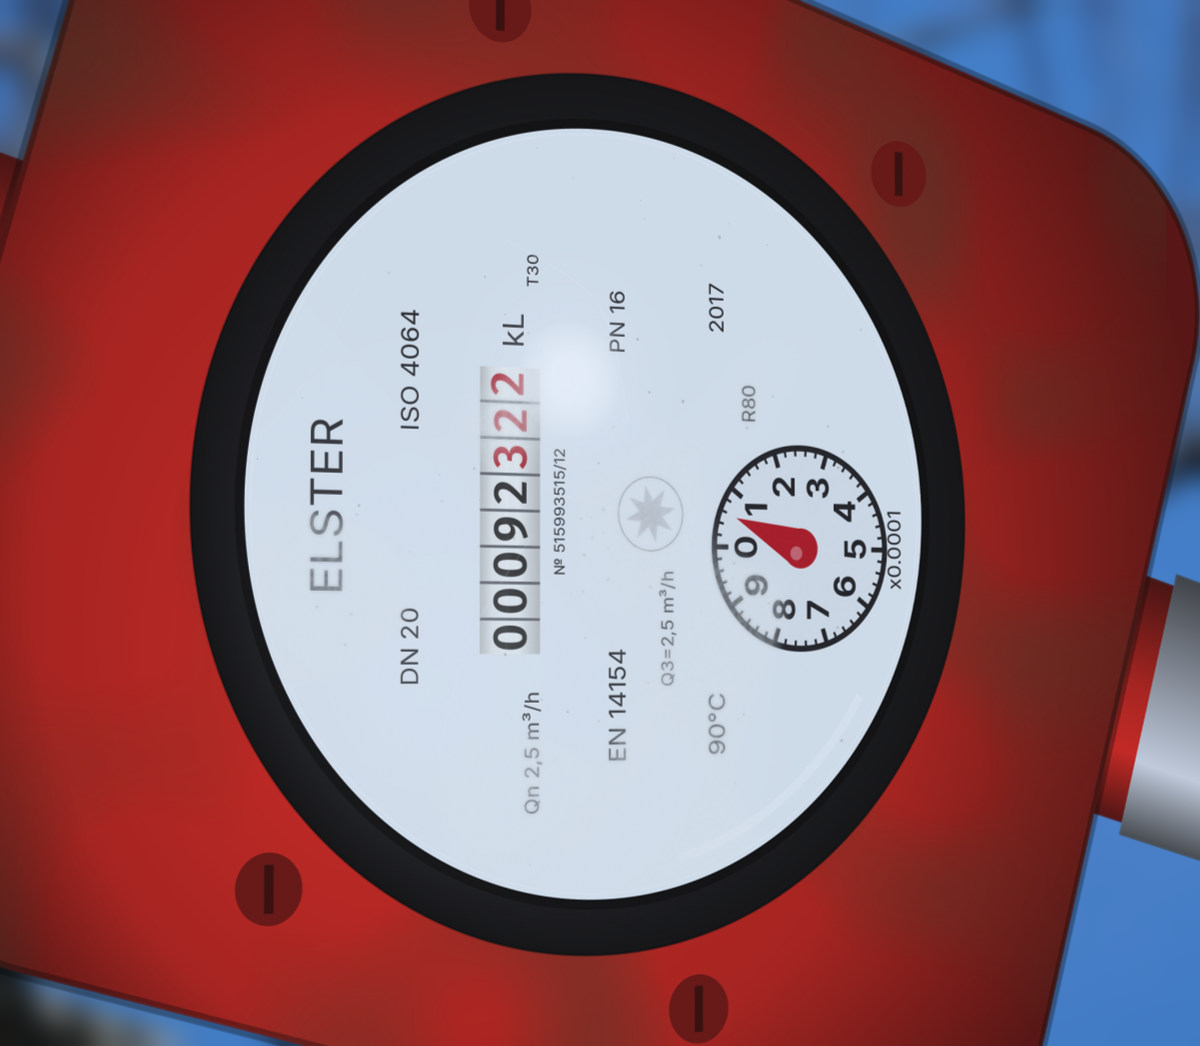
92.3220 kL
